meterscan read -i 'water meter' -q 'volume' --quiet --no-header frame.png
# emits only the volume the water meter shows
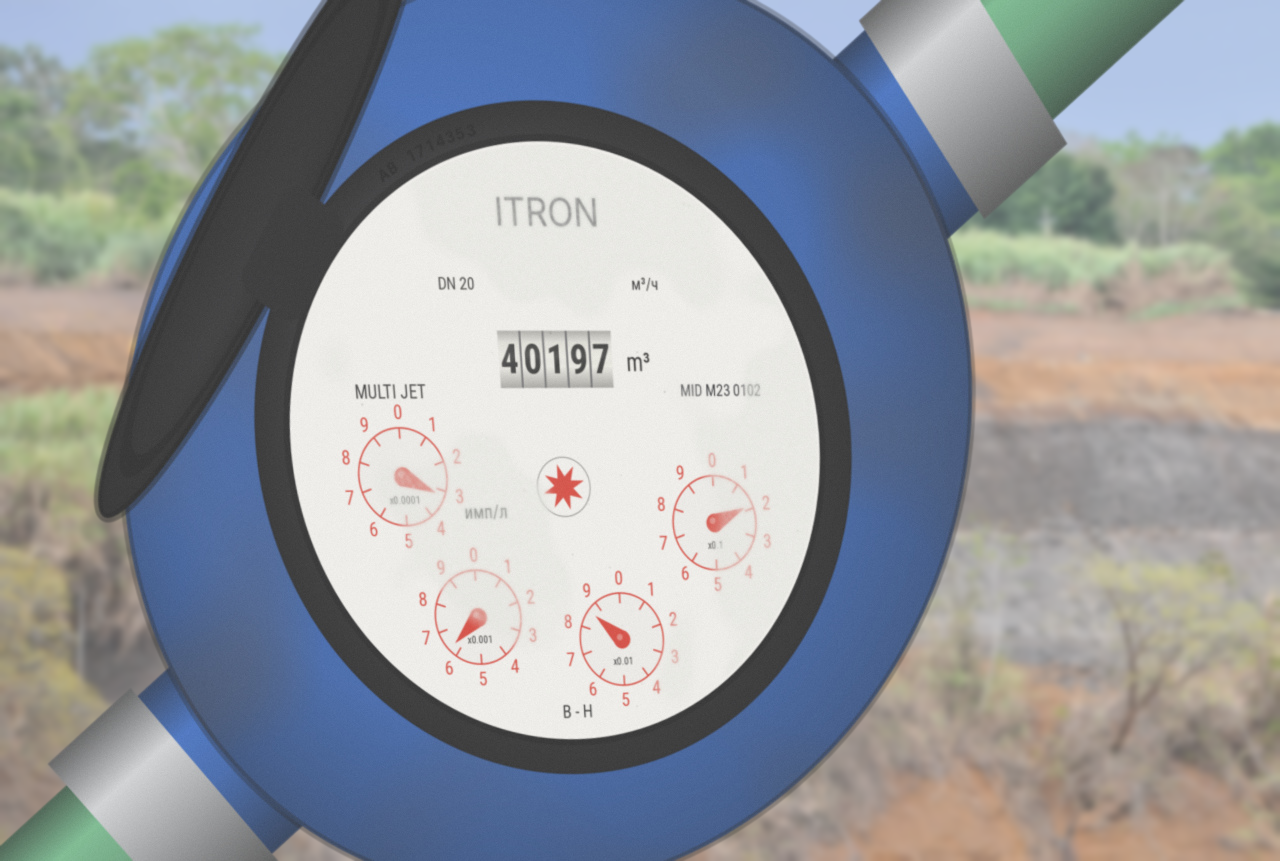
40197.1863 m³
